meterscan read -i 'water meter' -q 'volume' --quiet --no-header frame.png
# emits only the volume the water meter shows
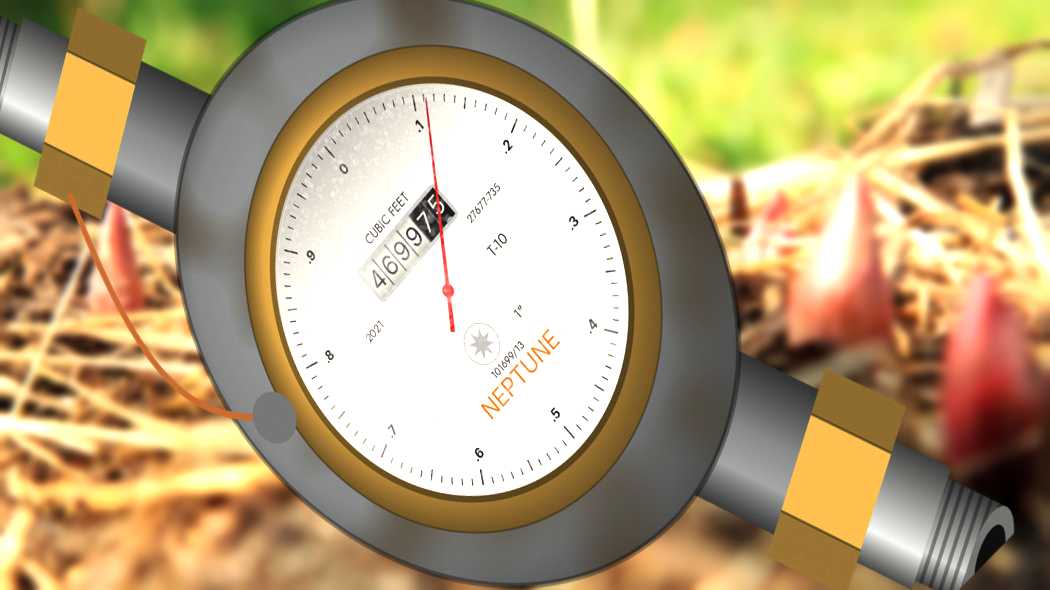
469975.11 ft³
